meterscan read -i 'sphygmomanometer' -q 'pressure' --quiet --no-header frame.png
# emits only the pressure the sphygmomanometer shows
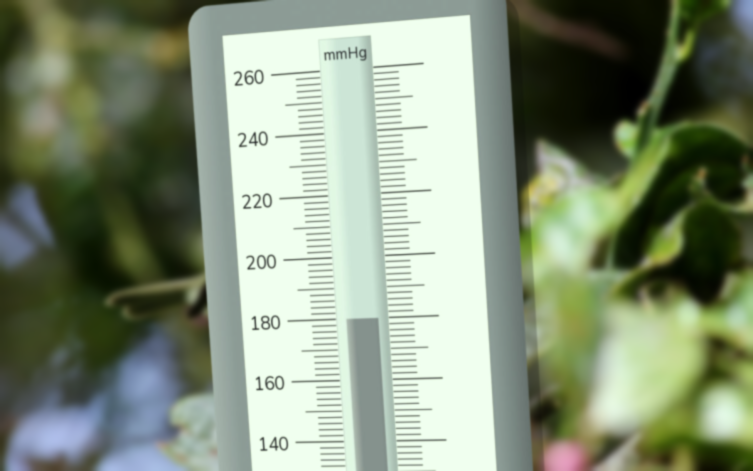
180 mmHg
